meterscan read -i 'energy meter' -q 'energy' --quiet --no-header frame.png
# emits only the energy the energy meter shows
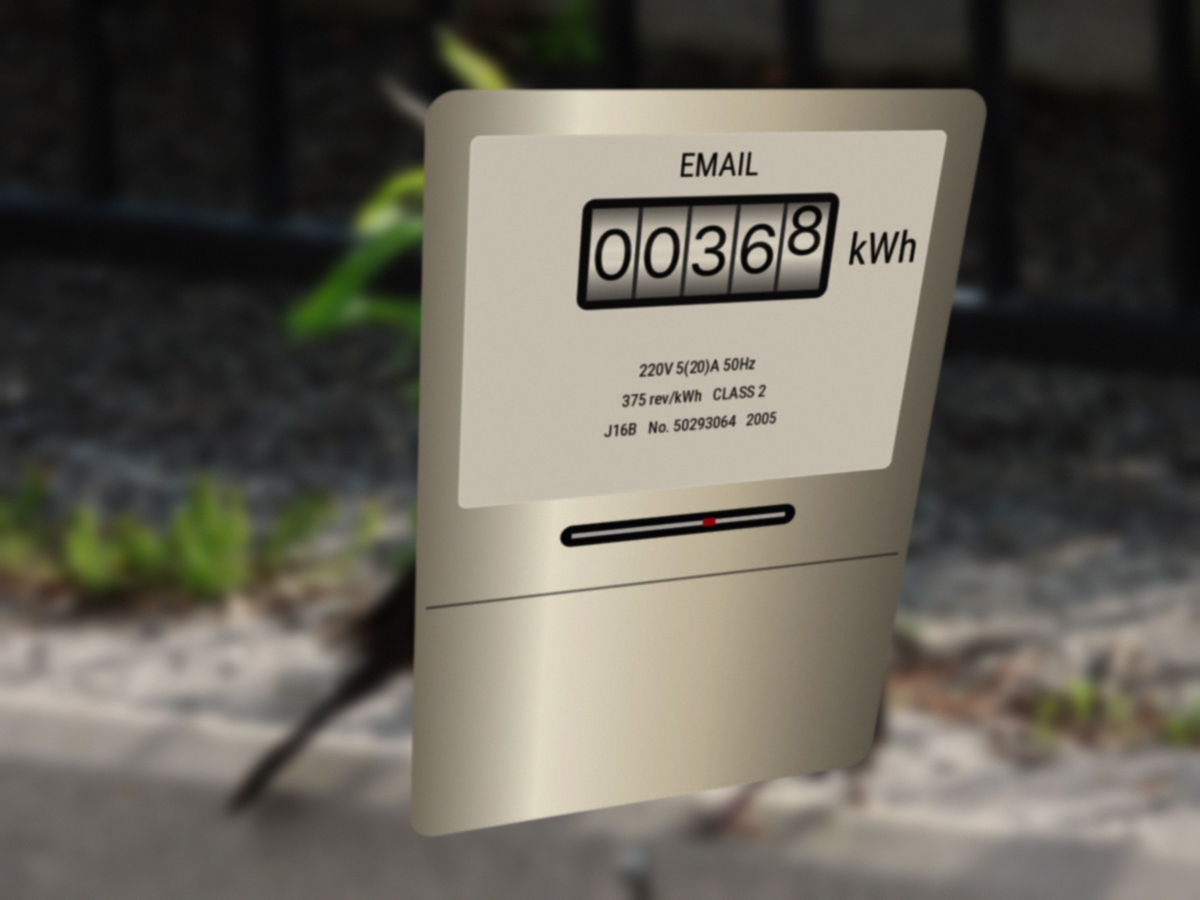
368 kWh
